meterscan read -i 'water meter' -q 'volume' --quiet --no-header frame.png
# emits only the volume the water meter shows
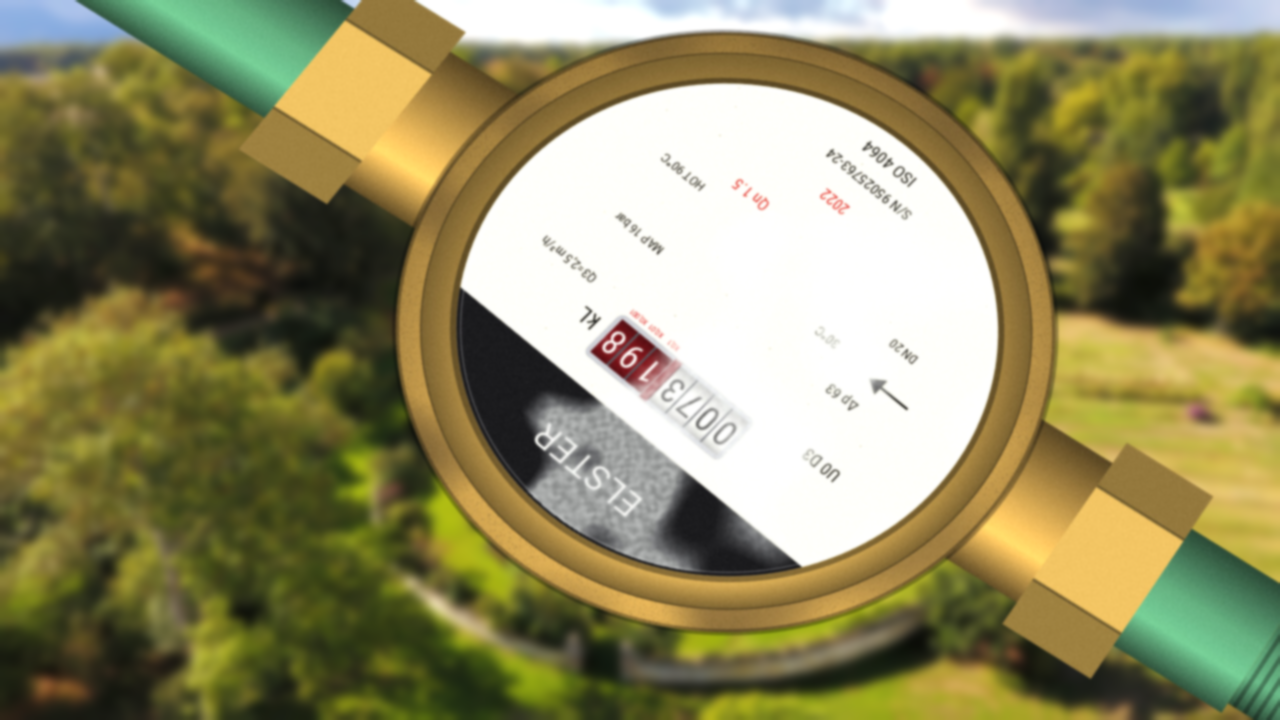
73.198 kL
